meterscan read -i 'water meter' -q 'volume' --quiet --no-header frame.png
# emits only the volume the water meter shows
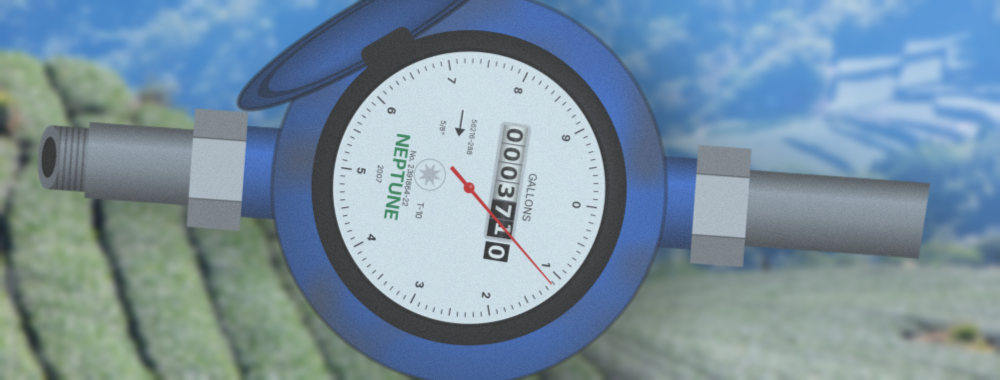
3711.1 gal
